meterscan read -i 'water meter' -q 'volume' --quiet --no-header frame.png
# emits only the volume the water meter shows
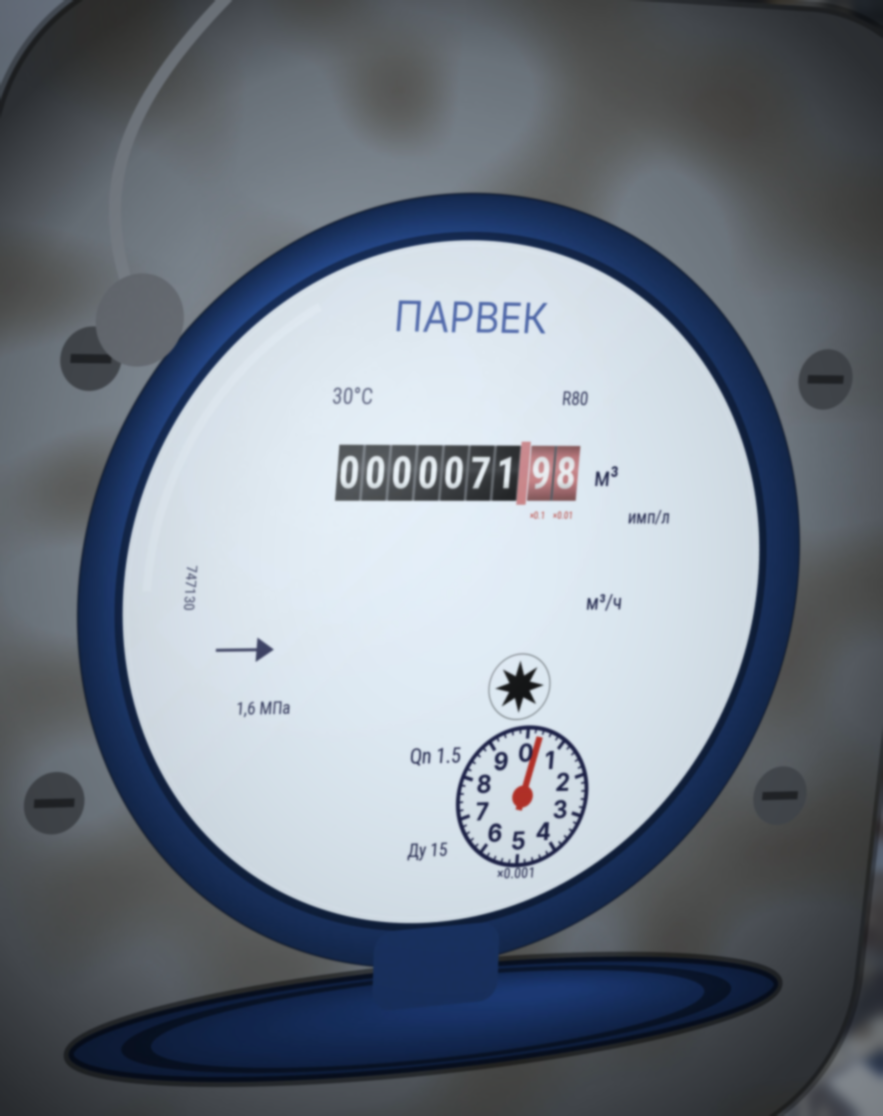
71.980 m³
